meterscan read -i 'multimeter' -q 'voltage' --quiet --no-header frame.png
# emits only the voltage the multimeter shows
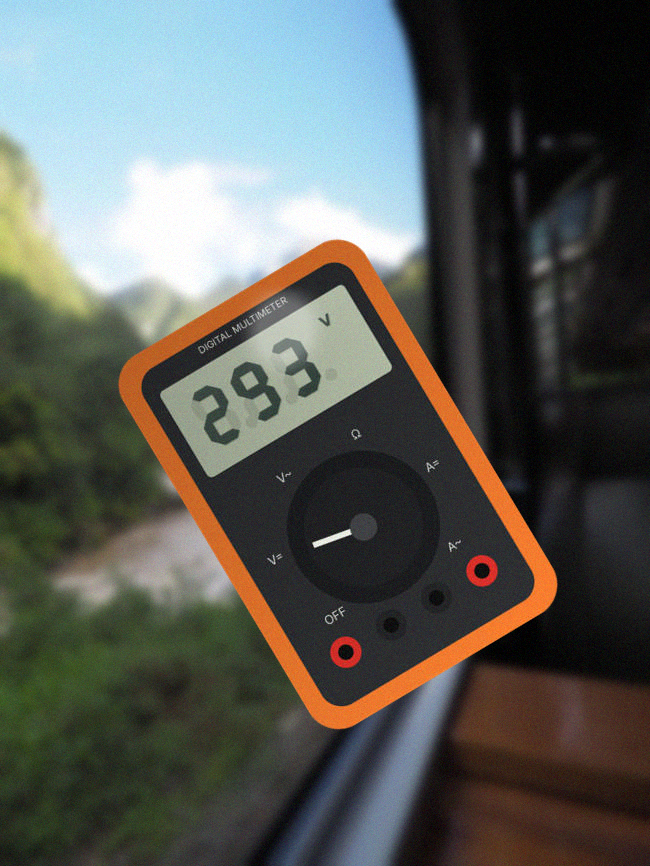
293 V
